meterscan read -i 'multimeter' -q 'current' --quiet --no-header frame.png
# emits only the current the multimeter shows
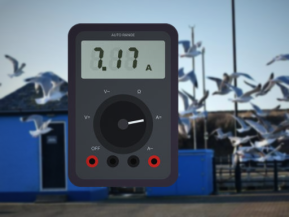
7.17 A
